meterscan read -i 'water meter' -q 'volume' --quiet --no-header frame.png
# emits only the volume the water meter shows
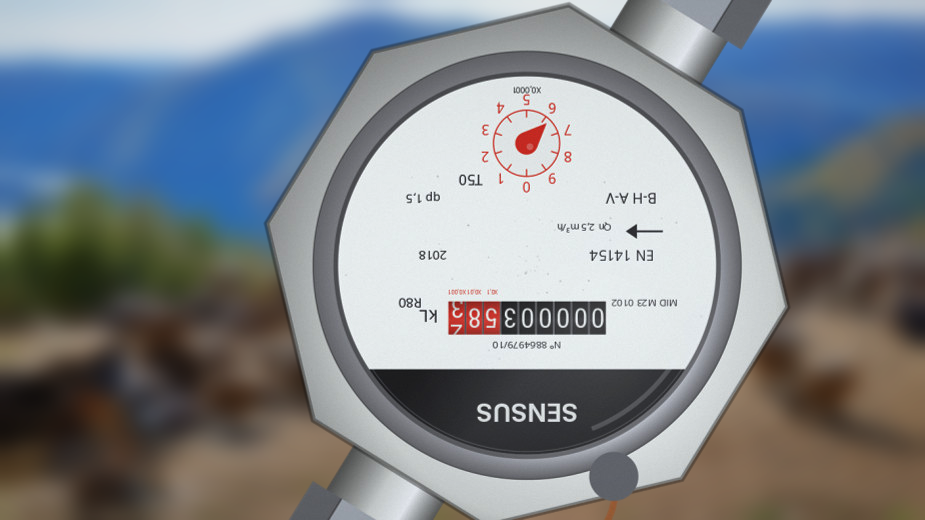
3.5826 kL
